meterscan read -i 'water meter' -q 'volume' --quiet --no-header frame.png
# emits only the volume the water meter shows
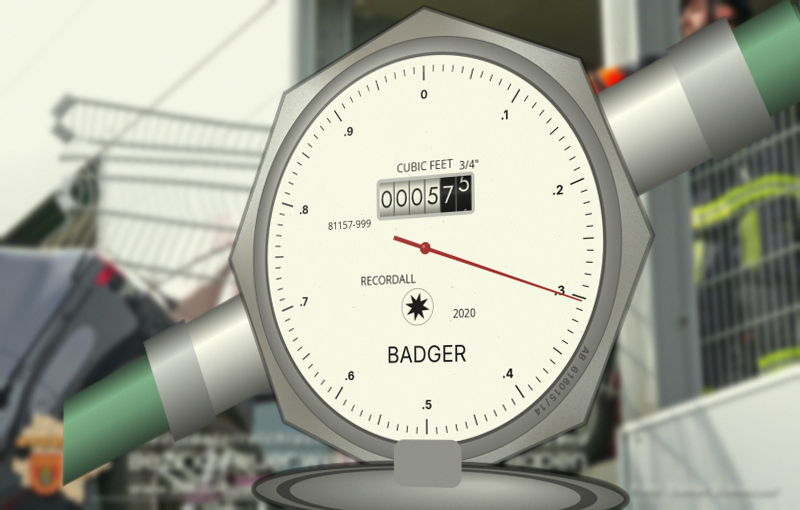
575.30 ft³
